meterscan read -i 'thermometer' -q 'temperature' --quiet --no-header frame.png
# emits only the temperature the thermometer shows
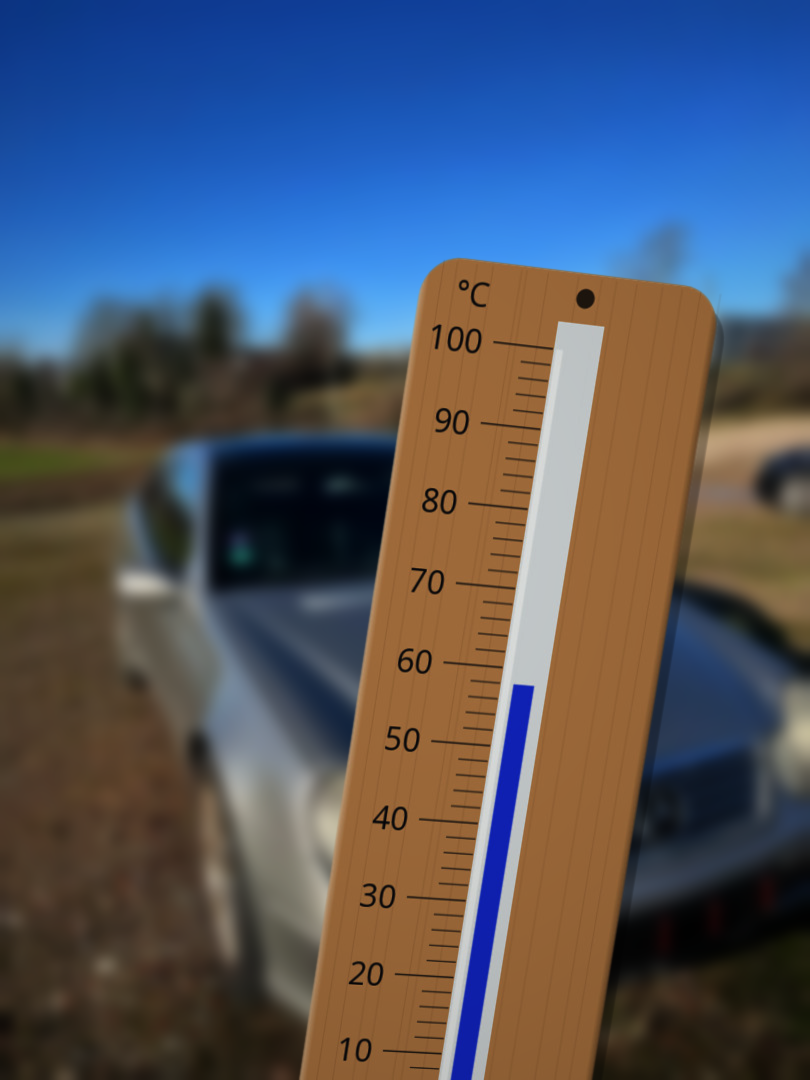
58 °C
